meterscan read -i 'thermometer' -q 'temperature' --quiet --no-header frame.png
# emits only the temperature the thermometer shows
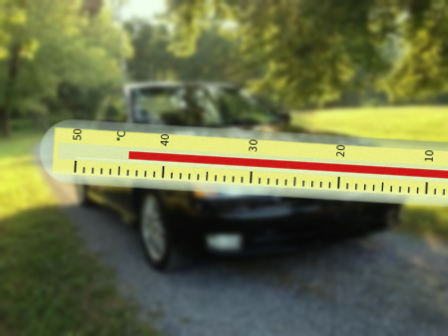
44 °C
